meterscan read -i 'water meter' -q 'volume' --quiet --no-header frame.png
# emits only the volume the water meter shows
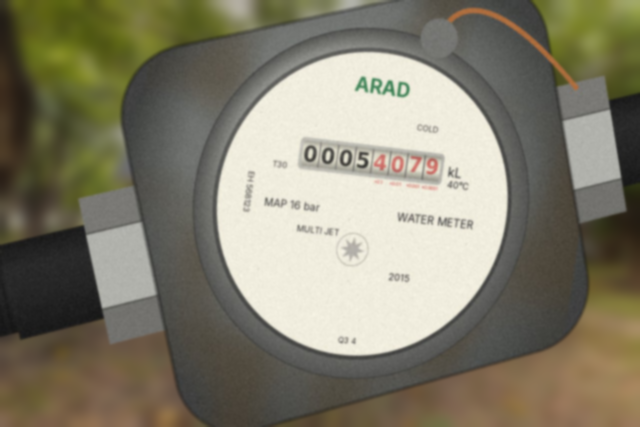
5.4079 kL
